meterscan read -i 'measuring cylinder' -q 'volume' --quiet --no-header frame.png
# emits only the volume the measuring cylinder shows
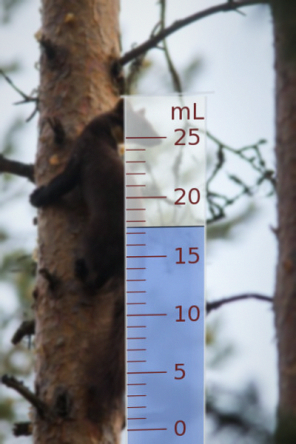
17.5 mL
